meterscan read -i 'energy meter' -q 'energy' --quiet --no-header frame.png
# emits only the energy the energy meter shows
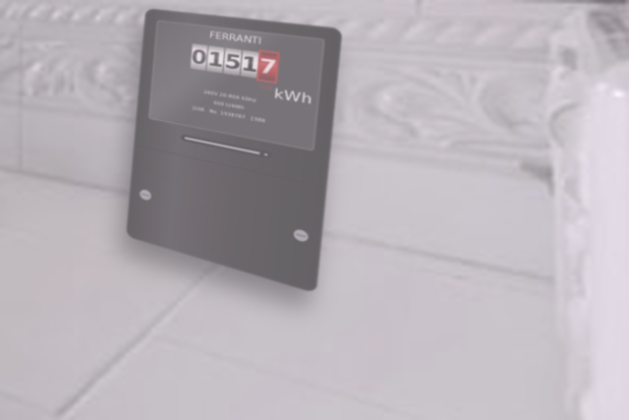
151.7 kWh
